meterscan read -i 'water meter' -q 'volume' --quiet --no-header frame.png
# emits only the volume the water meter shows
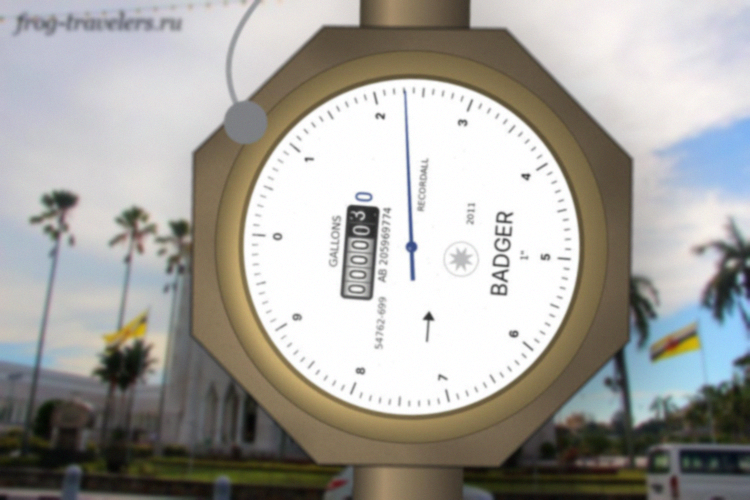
32.3 gal
